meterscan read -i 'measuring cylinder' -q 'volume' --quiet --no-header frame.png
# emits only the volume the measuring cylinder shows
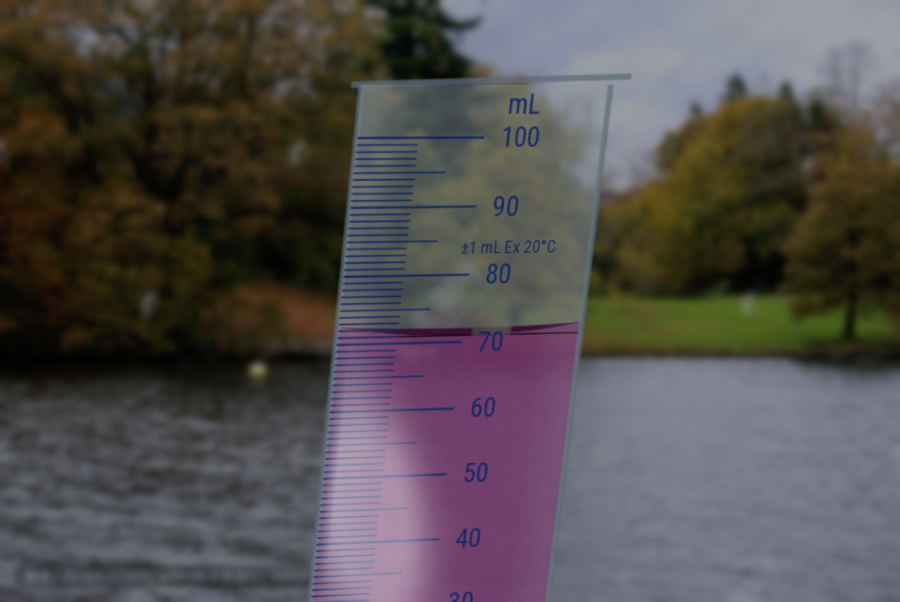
71 mL
